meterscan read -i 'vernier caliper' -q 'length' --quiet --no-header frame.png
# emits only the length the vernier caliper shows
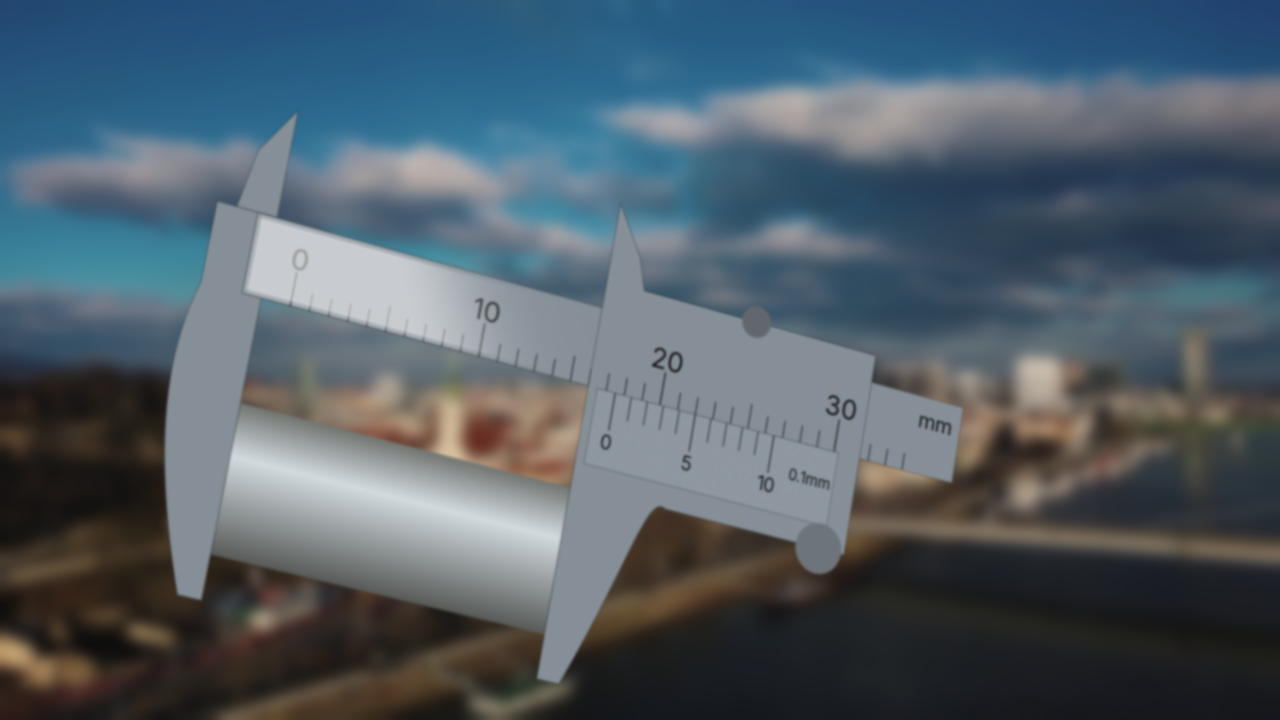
17.5 mm
